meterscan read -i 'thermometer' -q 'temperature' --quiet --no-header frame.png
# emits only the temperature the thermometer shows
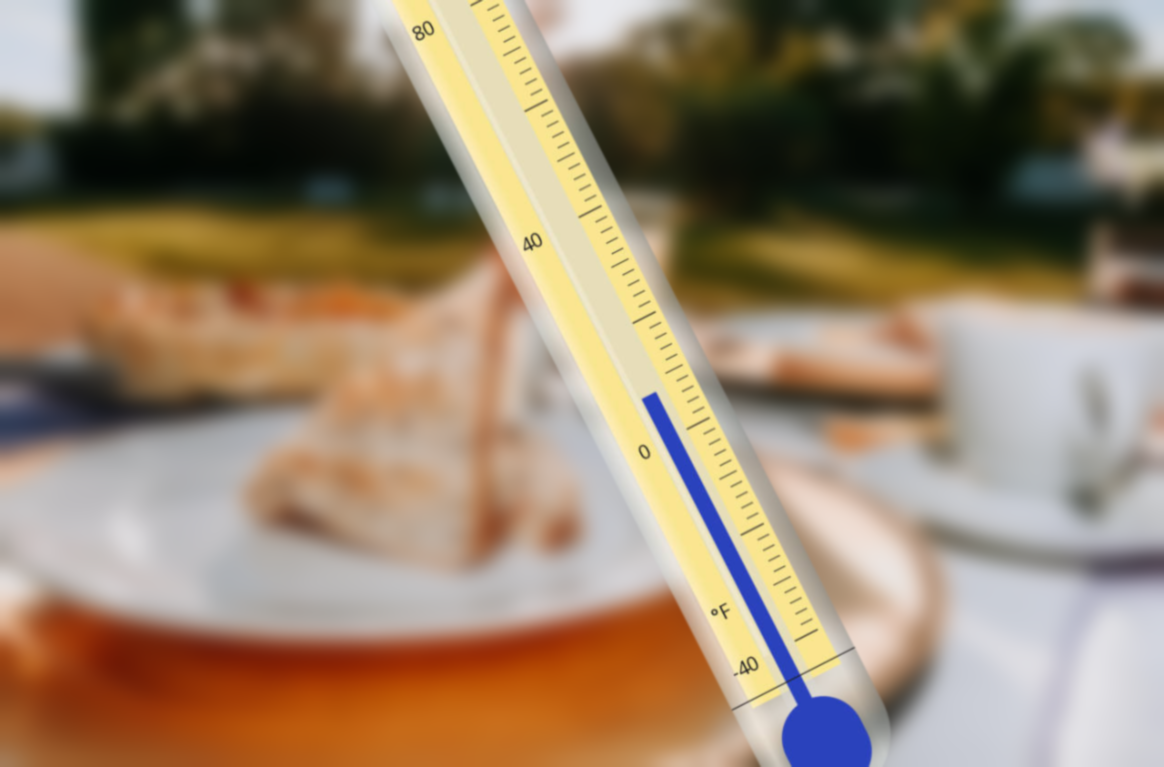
8 °F
